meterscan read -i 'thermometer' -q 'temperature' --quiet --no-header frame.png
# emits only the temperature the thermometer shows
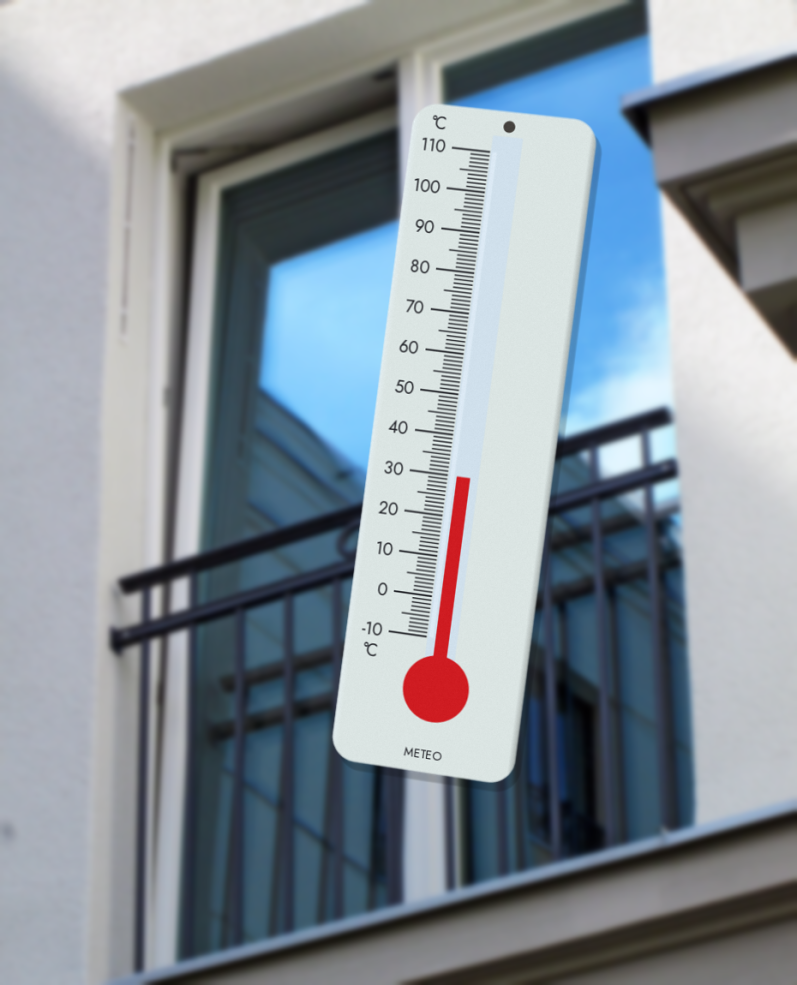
30 °C
